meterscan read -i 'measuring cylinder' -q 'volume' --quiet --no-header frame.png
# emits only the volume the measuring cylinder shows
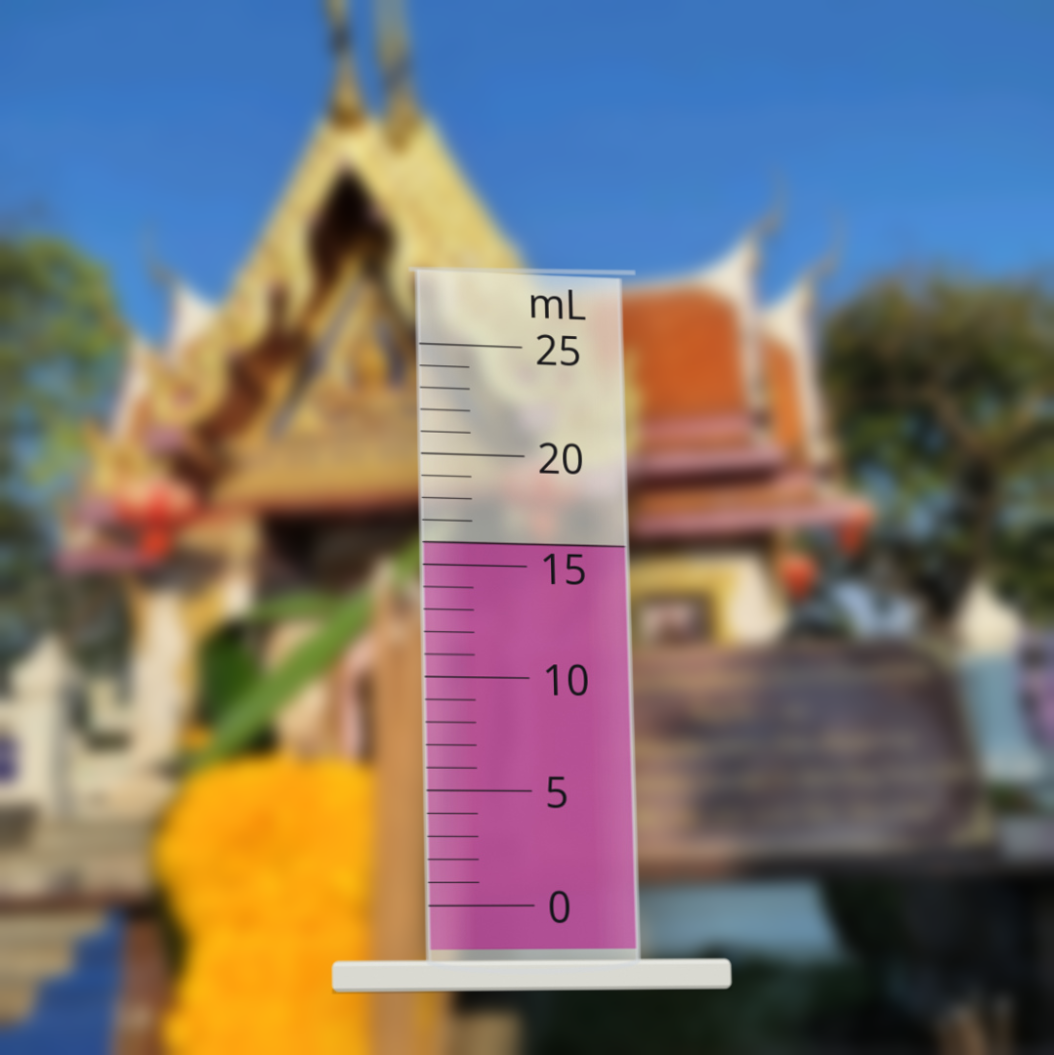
16 mL
